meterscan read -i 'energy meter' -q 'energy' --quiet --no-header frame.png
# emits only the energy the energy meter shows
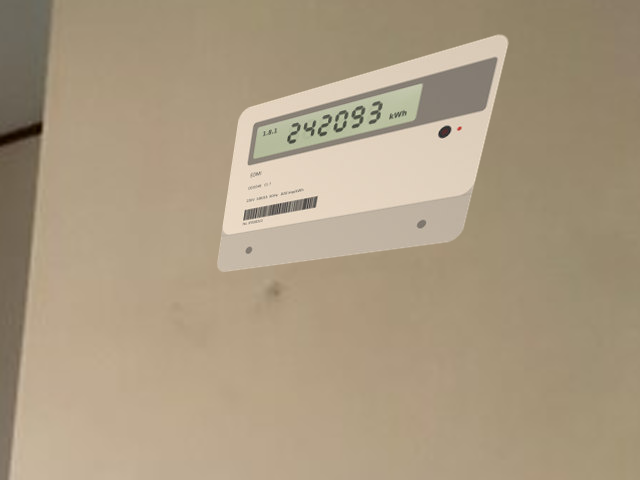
242093 kWh
